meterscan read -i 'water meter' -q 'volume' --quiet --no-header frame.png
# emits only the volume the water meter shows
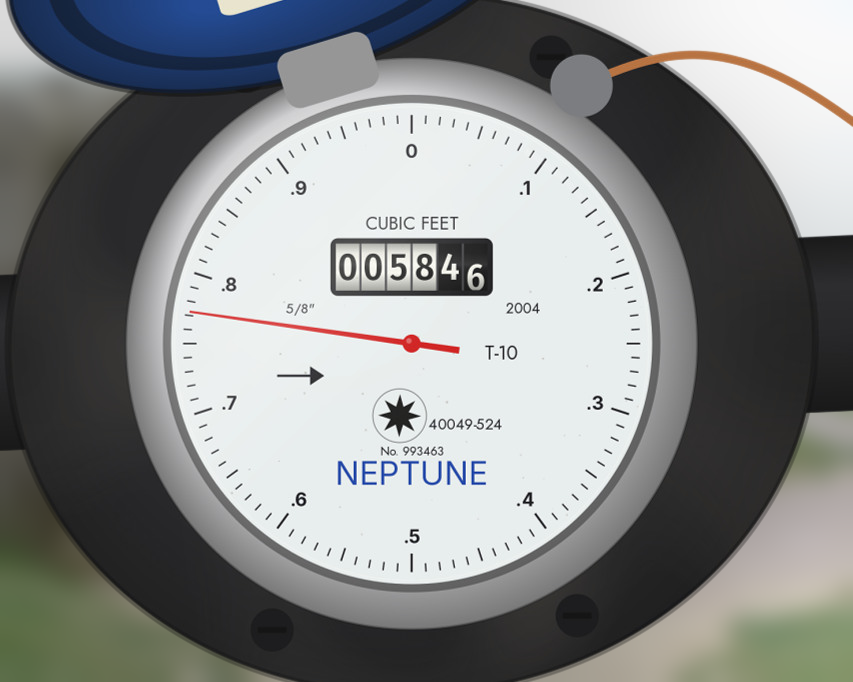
5845.77 ft³
